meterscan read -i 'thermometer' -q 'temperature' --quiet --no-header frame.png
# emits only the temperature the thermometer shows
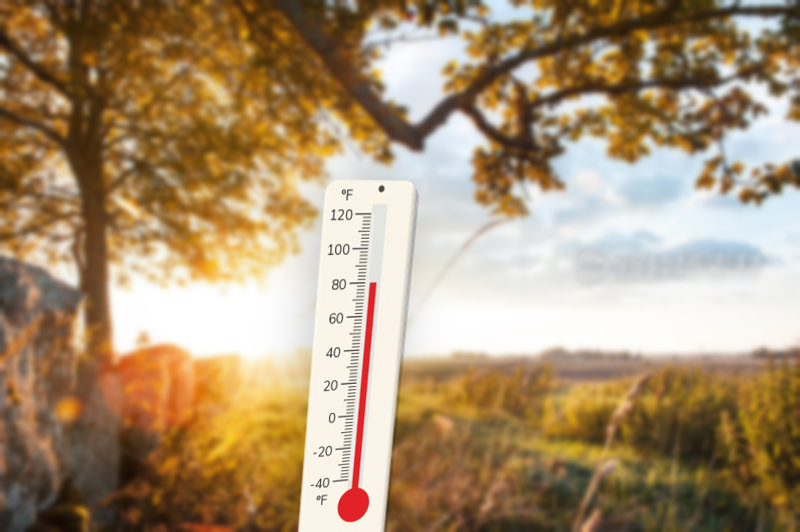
80 °F
